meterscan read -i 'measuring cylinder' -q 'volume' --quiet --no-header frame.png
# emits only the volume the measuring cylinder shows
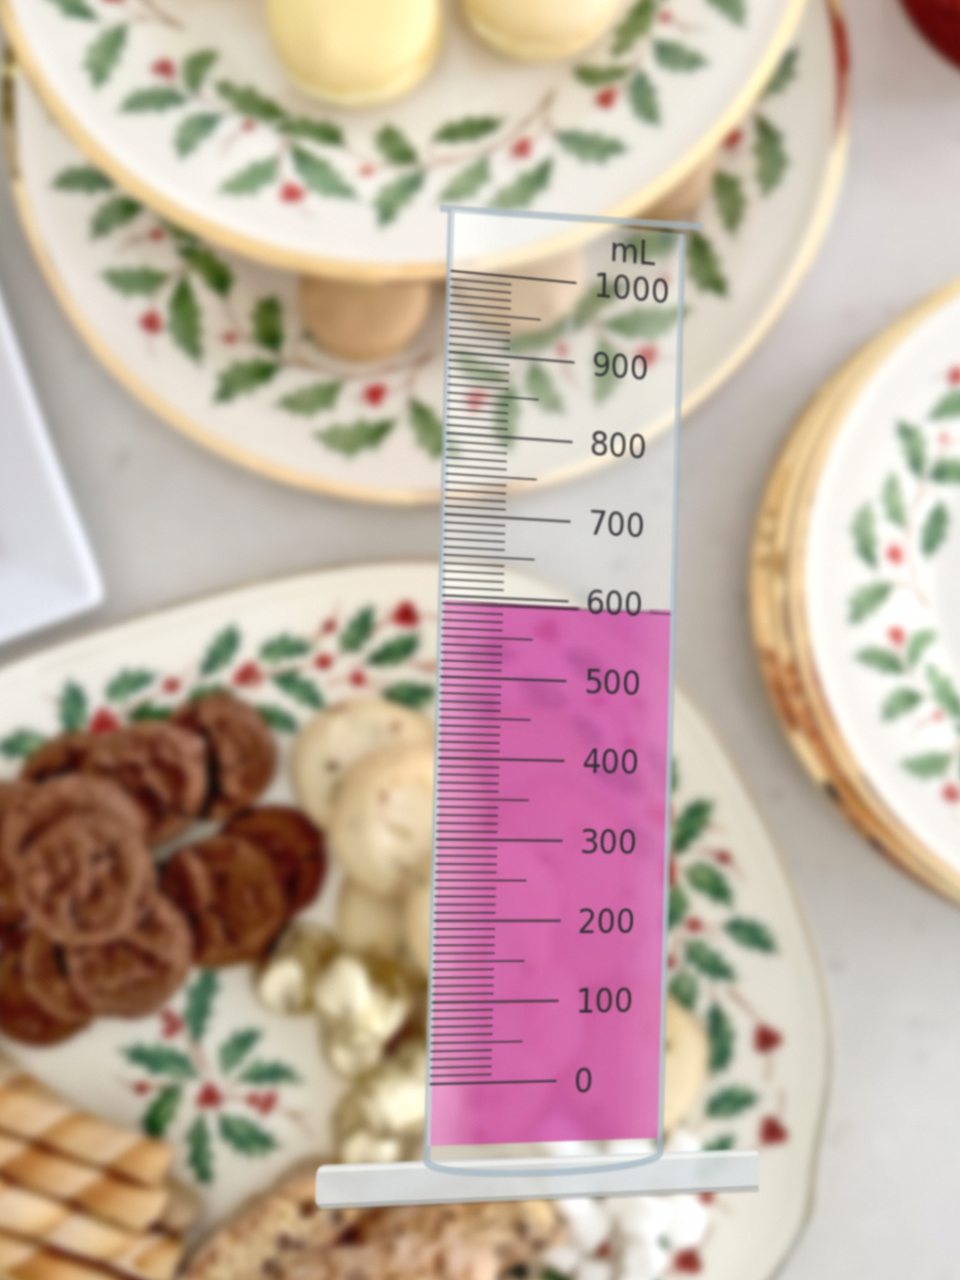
590 mL
